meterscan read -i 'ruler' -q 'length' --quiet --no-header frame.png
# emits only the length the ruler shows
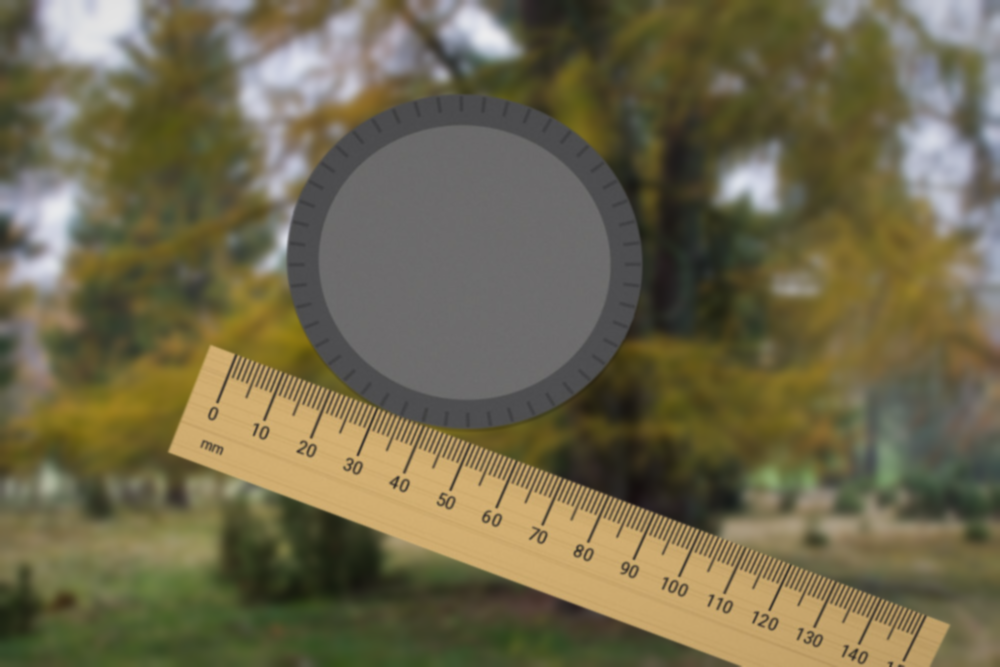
70 mm
